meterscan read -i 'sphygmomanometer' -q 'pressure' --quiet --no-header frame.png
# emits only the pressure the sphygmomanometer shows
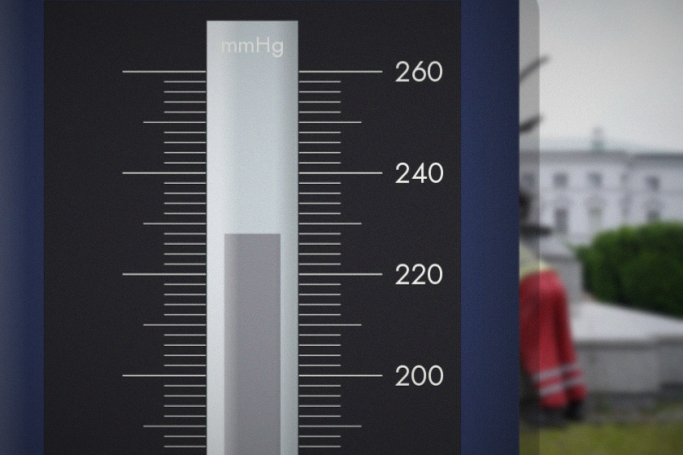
228 mmHg
